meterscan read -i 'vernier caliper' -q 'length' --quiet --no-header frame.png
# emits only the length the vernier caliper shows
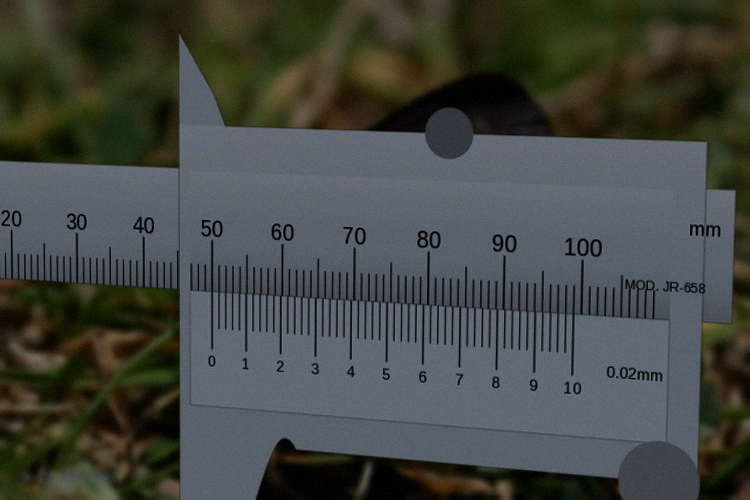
50.0 mm
